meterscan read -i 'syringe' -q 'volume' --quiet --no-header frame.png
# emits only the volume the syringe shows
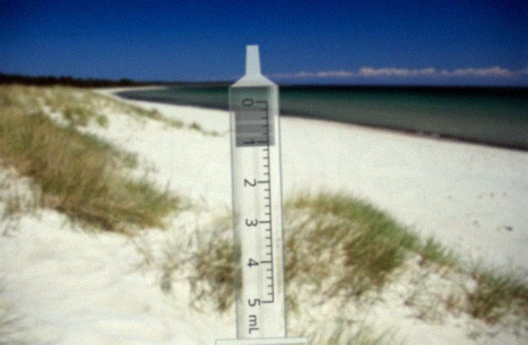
0.2 mL
